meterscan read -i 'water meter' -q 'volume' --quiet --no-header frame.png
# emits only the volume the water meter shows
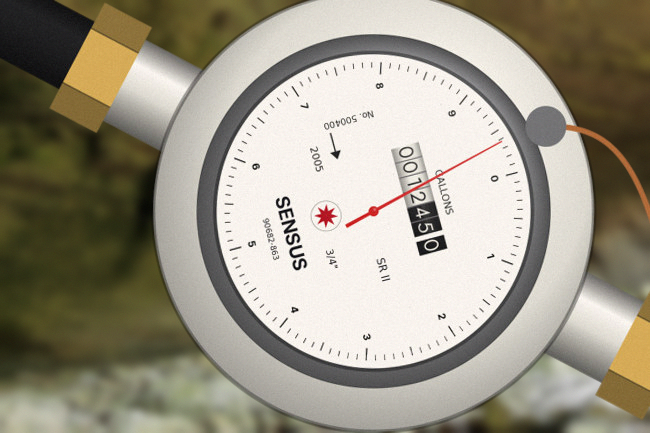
12449.6 gal
